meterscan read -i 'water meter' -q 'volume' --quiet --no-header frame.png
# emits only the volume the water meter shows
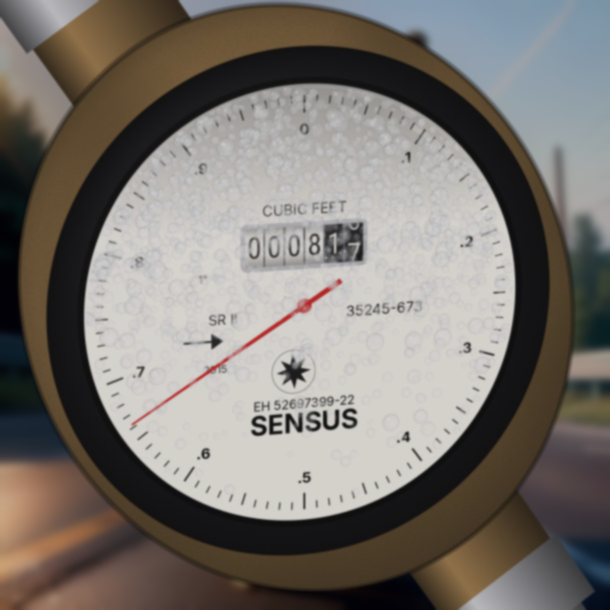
816.66 ft³
